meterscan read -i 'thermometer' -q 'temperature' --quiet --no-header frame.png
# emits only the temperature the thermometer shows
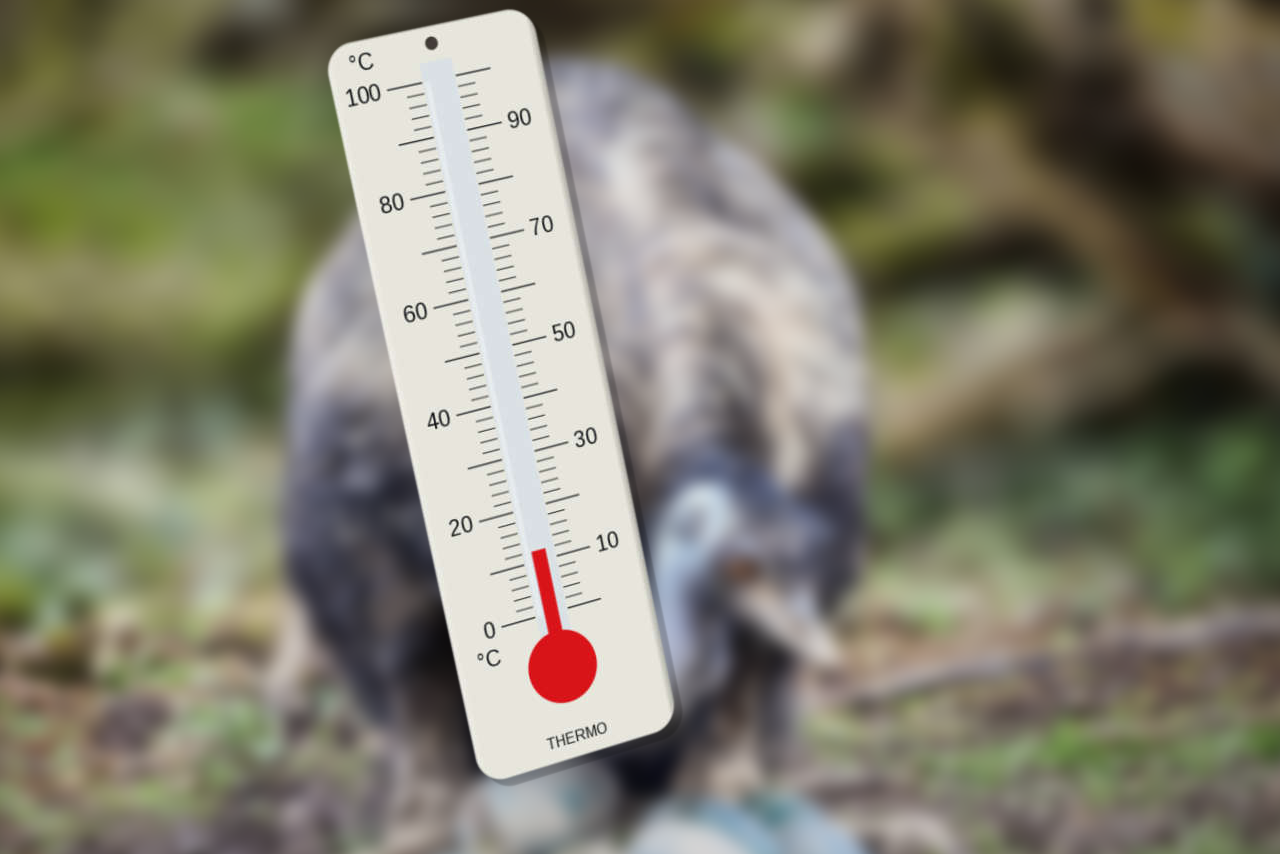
12 °C
